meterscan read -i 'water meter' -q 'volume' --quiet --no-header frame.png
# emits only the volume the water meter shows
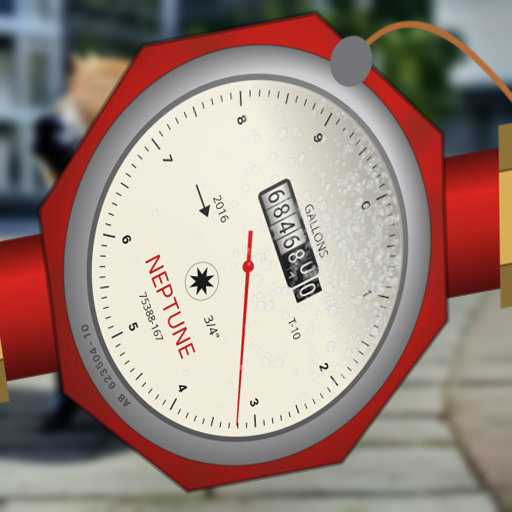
6846803.2 gal
